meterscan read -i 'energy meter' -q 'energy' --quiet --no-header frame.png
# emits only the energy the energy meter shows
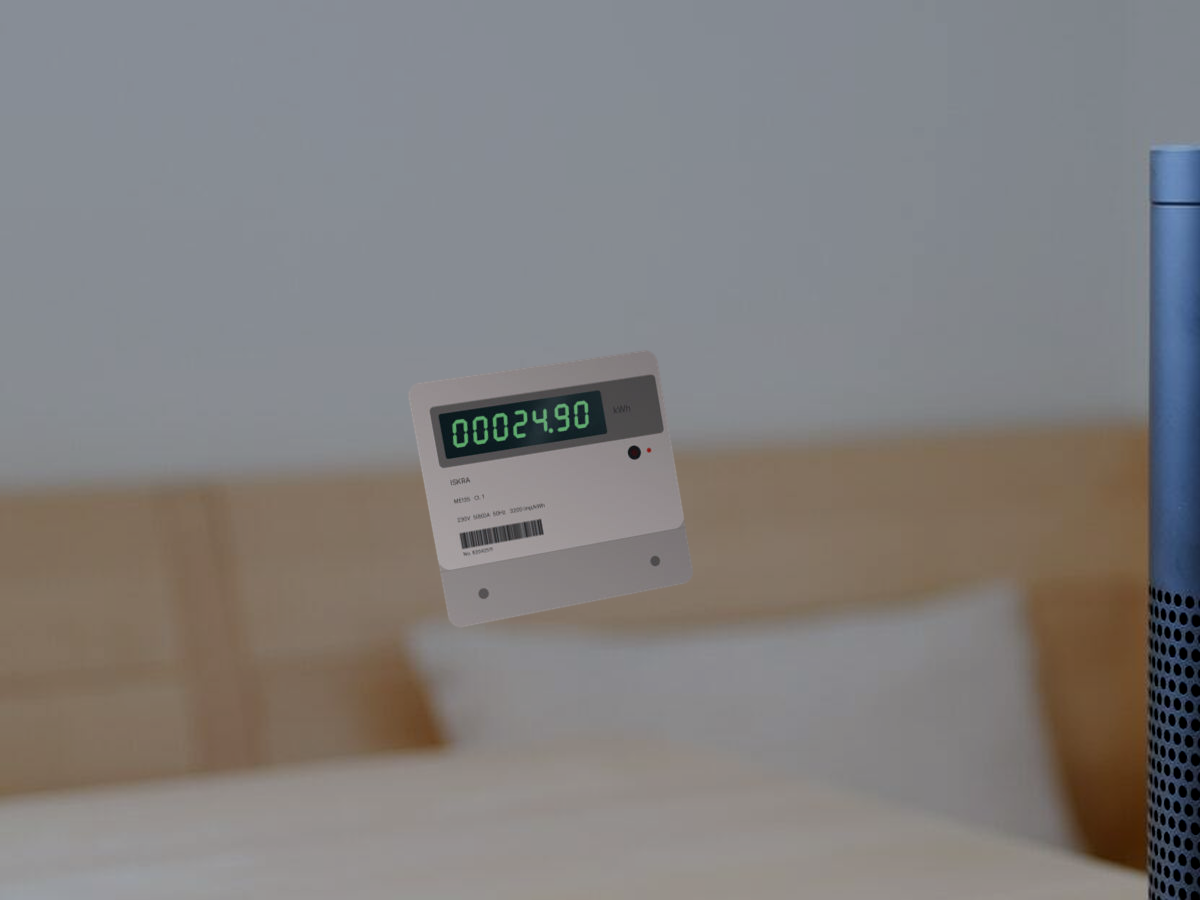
24.90 kWh
